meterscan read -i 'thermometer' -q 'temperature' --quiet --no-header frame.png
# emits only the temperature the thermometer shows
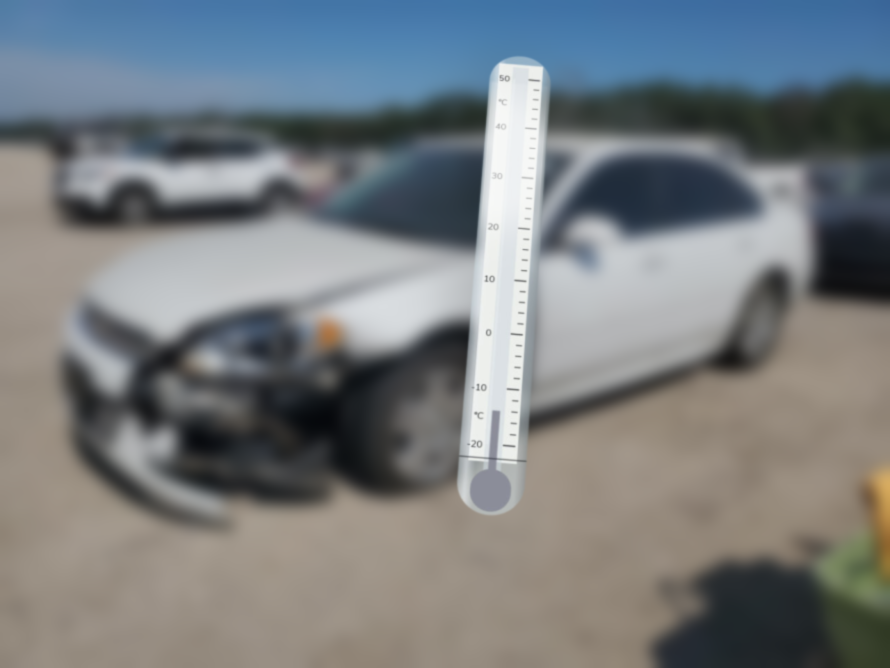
-14 °C
